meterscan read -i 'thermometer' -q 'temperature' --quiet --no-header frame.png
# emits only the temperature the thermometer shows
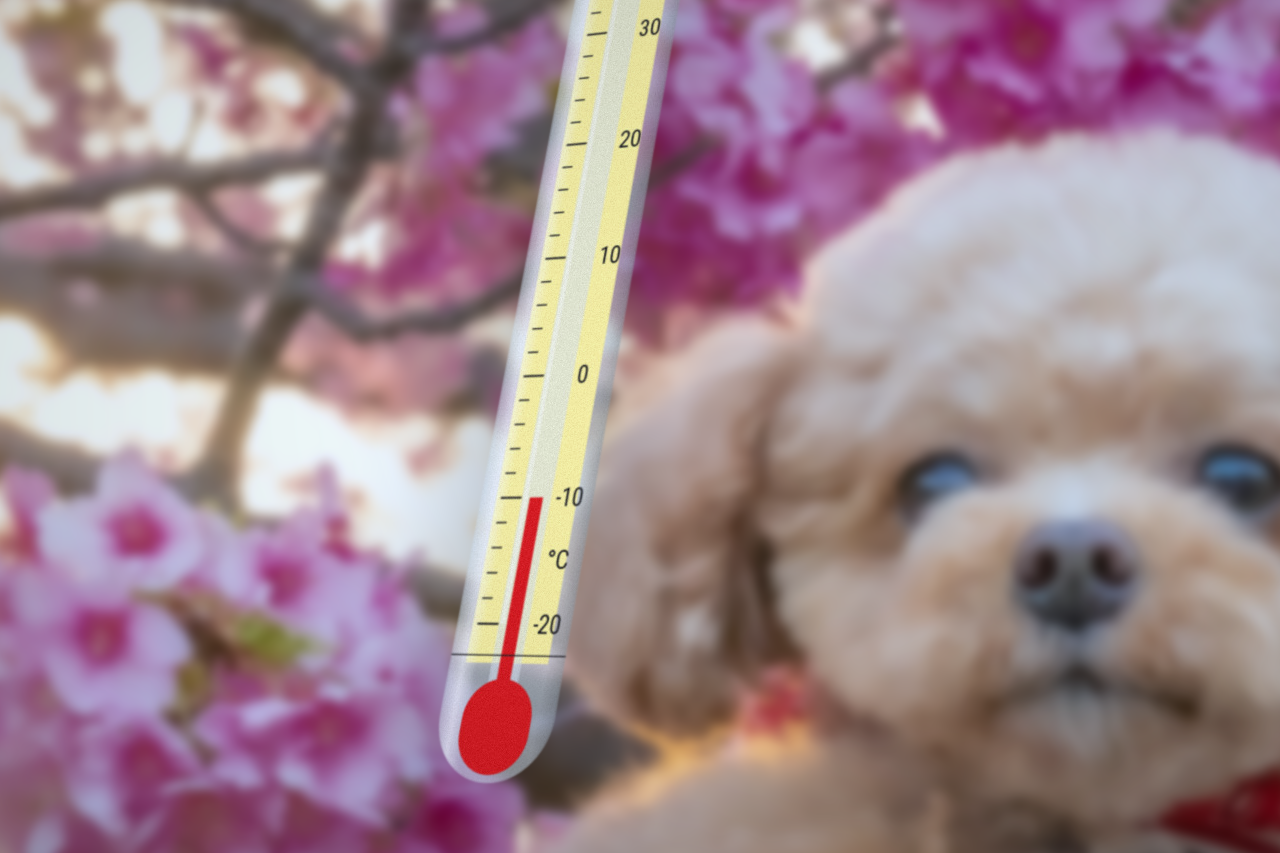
-10 °C
